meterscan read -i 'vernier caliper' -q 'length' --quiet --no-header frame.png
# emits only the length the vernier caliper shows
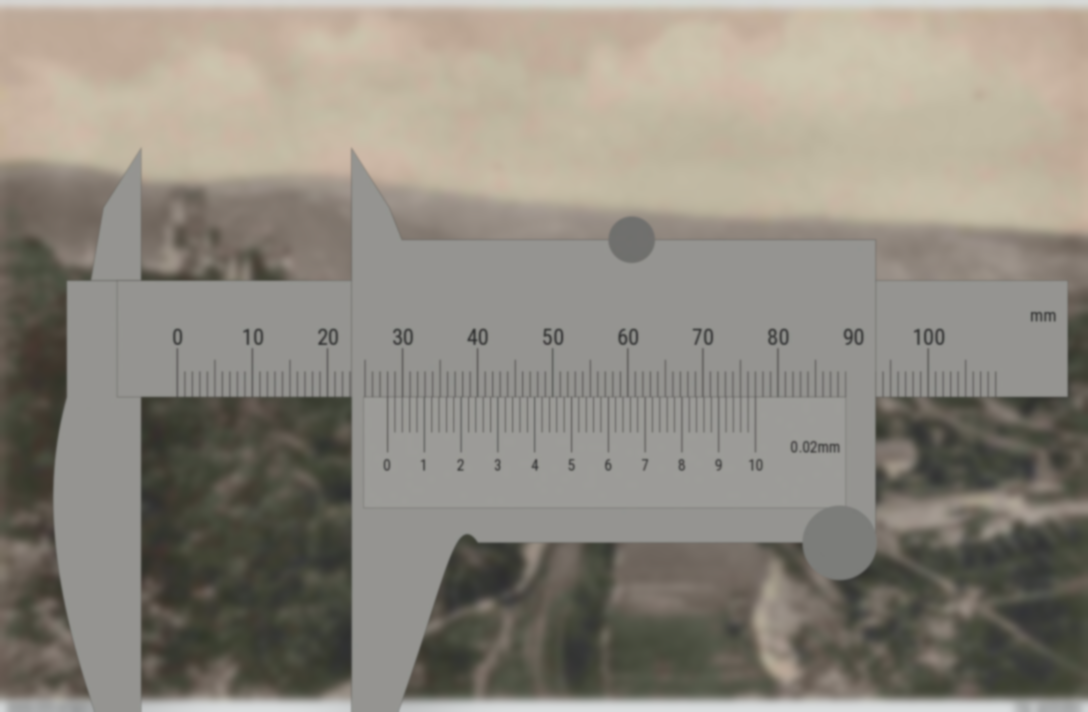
28.0 mm
